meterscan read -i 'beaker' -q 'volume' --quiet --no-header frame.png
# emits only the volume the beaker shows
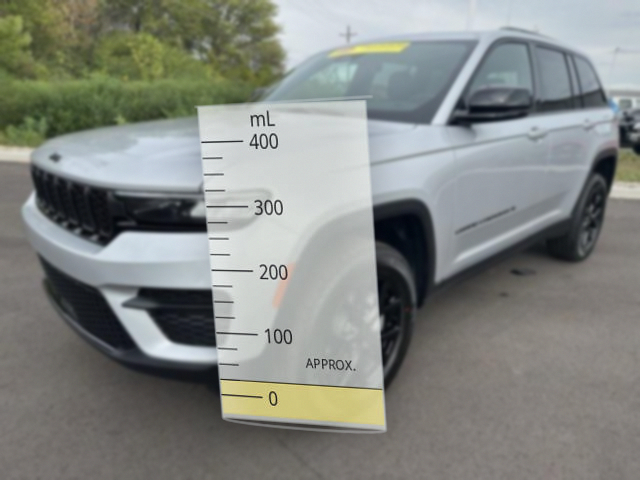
25 mL
